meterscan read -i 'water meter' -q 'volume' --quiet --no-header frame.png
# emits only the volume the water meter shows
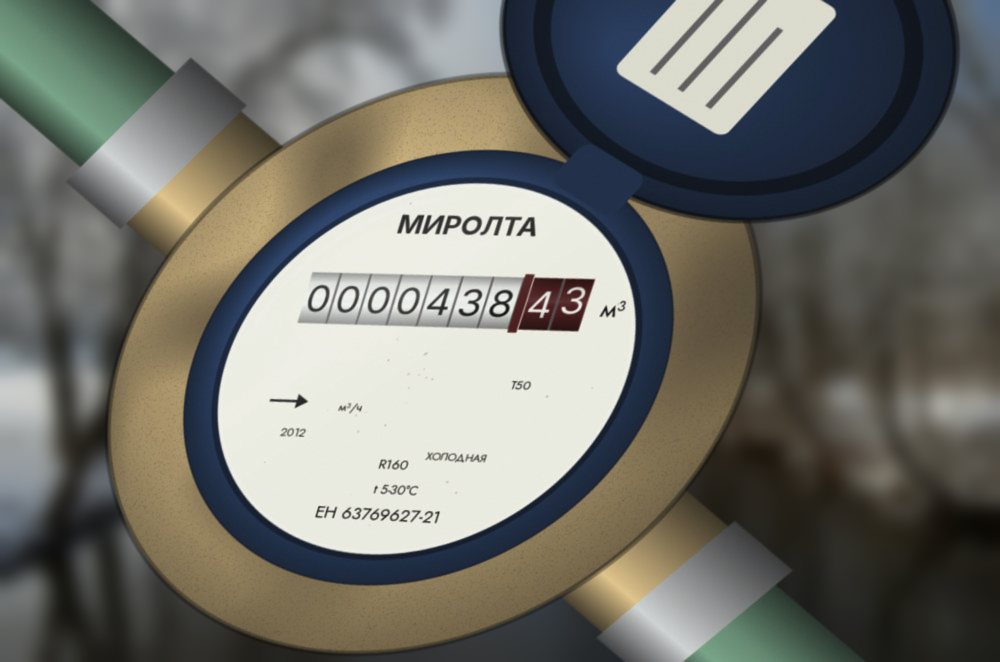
438.43 m³
